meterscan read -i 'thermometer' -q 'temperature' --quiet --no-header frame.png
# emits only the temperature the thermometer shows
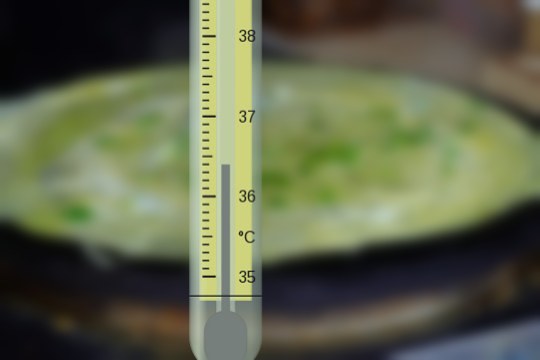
36.4 °C
